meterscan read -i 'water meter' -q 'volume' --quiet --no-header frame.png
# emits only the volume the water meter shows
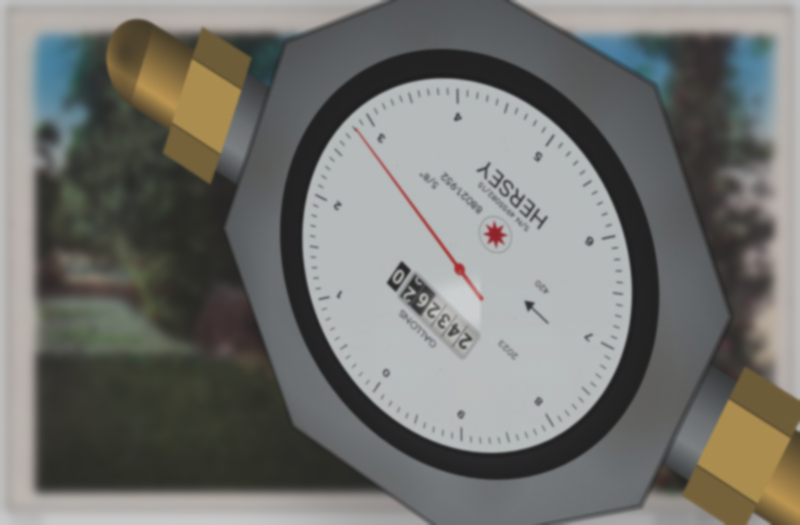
2432622.8 gal
